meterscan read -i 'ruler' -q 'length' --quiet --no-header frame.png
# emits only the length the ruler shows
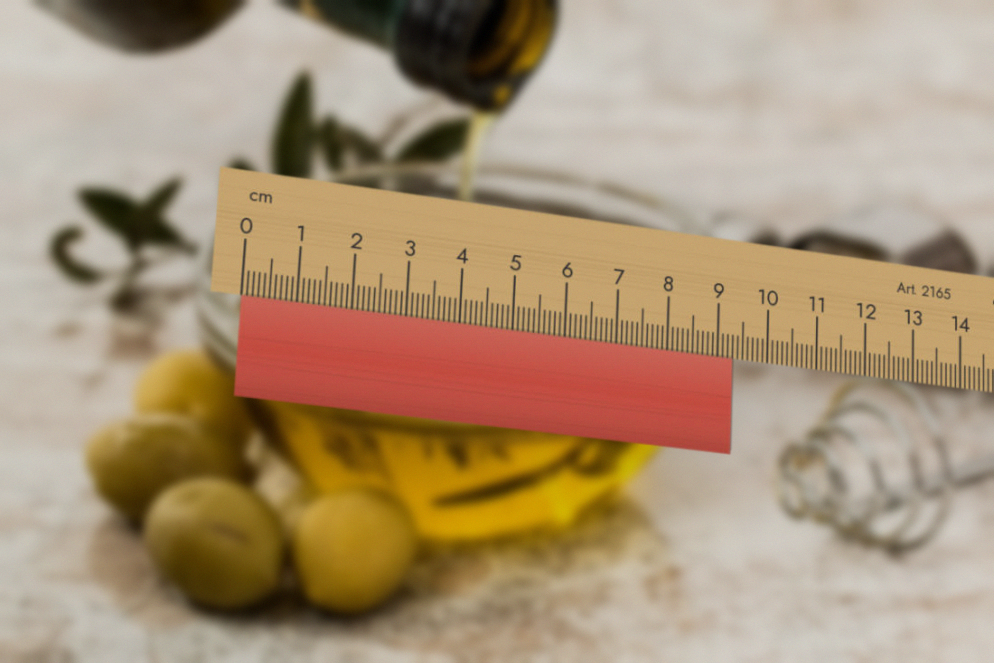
9.3 cm
